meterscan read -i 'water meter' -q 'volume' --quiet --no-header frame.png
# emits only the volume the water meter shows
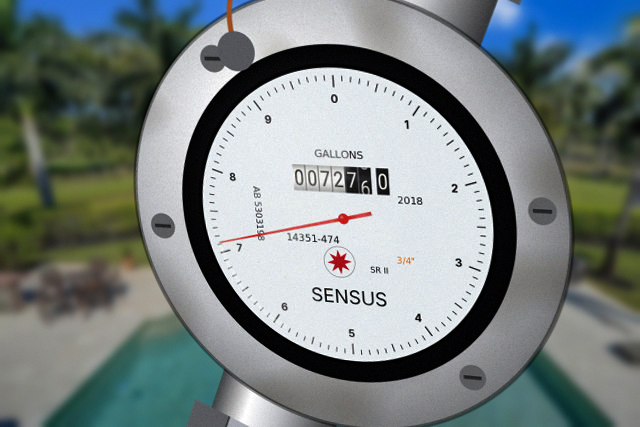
72757.1 gal
